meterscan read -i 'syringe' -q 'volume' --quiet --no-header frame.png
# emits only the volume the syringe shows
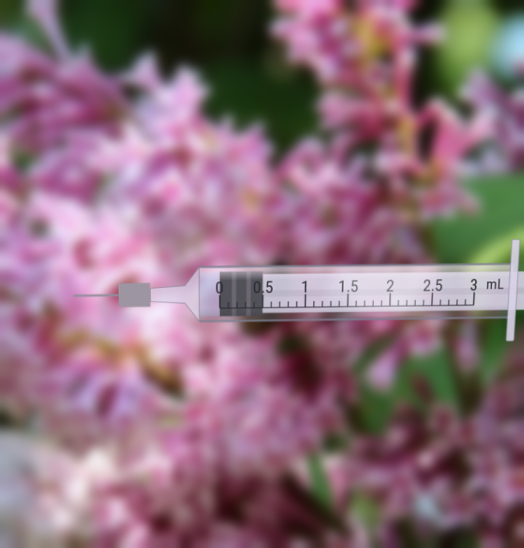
0 mL
